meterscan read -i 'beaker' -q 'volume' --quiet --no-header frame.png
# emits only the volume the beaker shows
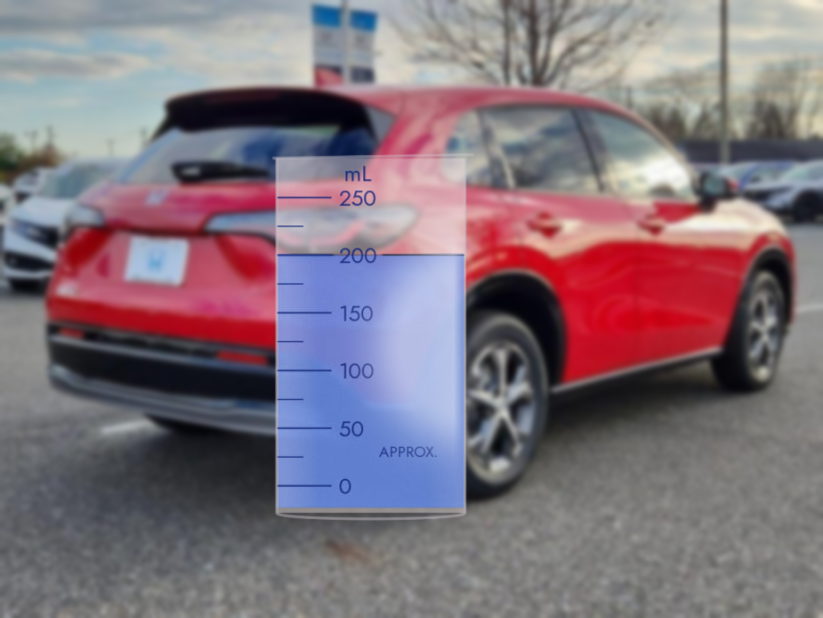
200 mL
